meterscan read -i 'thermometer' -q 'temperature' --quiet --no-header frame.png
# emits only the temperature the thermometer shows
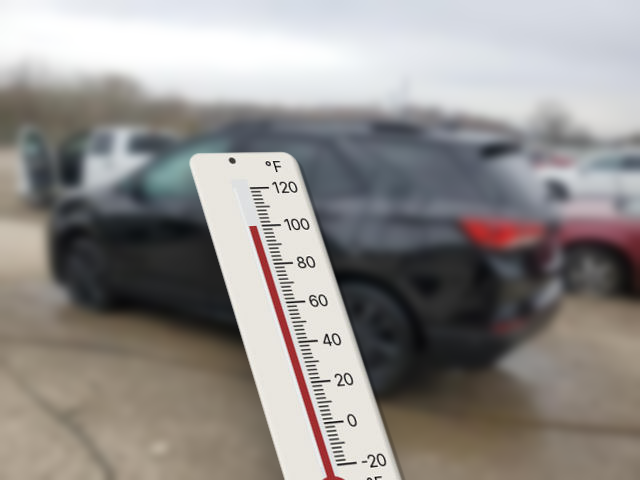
100 °F
